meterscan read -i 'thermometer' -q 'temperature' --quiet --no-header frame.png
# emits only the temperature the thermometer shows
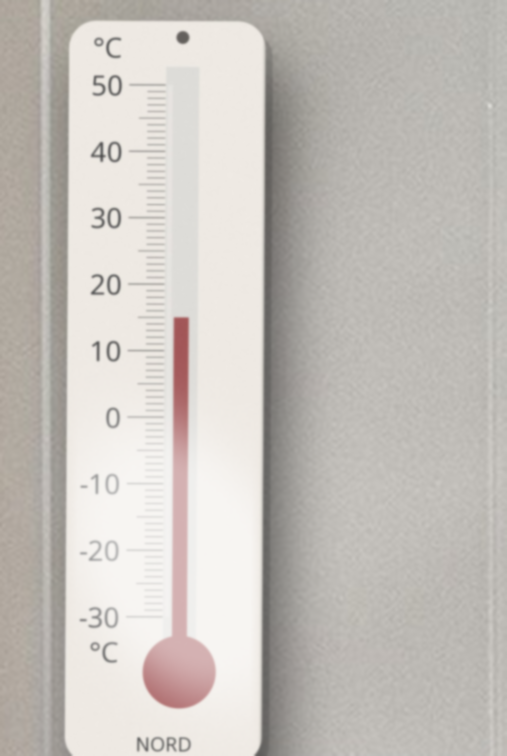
15 °C
